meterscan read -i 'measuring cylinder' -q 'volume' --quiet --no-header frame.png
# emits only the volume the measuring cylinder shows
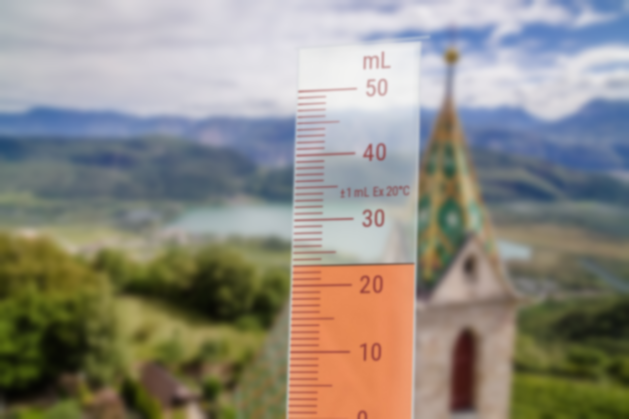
23 mL
